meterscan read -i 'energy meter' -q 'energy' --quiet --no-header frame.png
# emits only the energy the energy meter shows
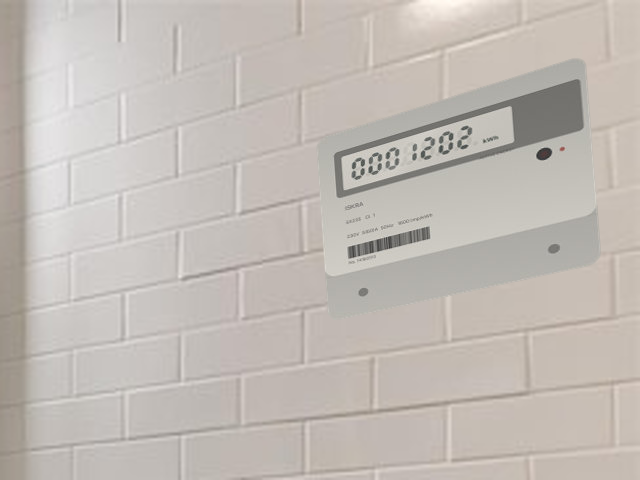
1202 kWh
